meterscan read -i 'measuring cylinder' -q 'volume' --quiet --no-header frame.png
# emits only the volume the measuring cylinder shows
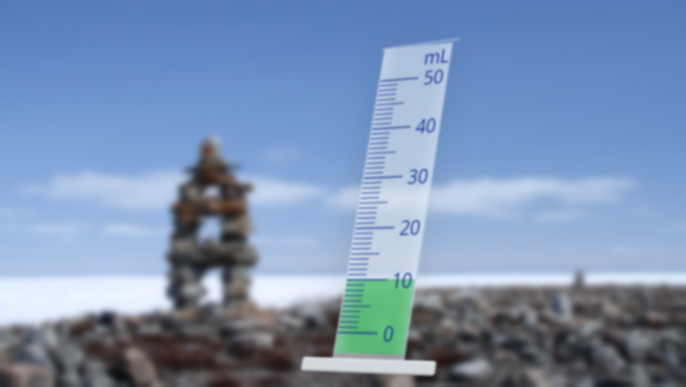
10 mL
